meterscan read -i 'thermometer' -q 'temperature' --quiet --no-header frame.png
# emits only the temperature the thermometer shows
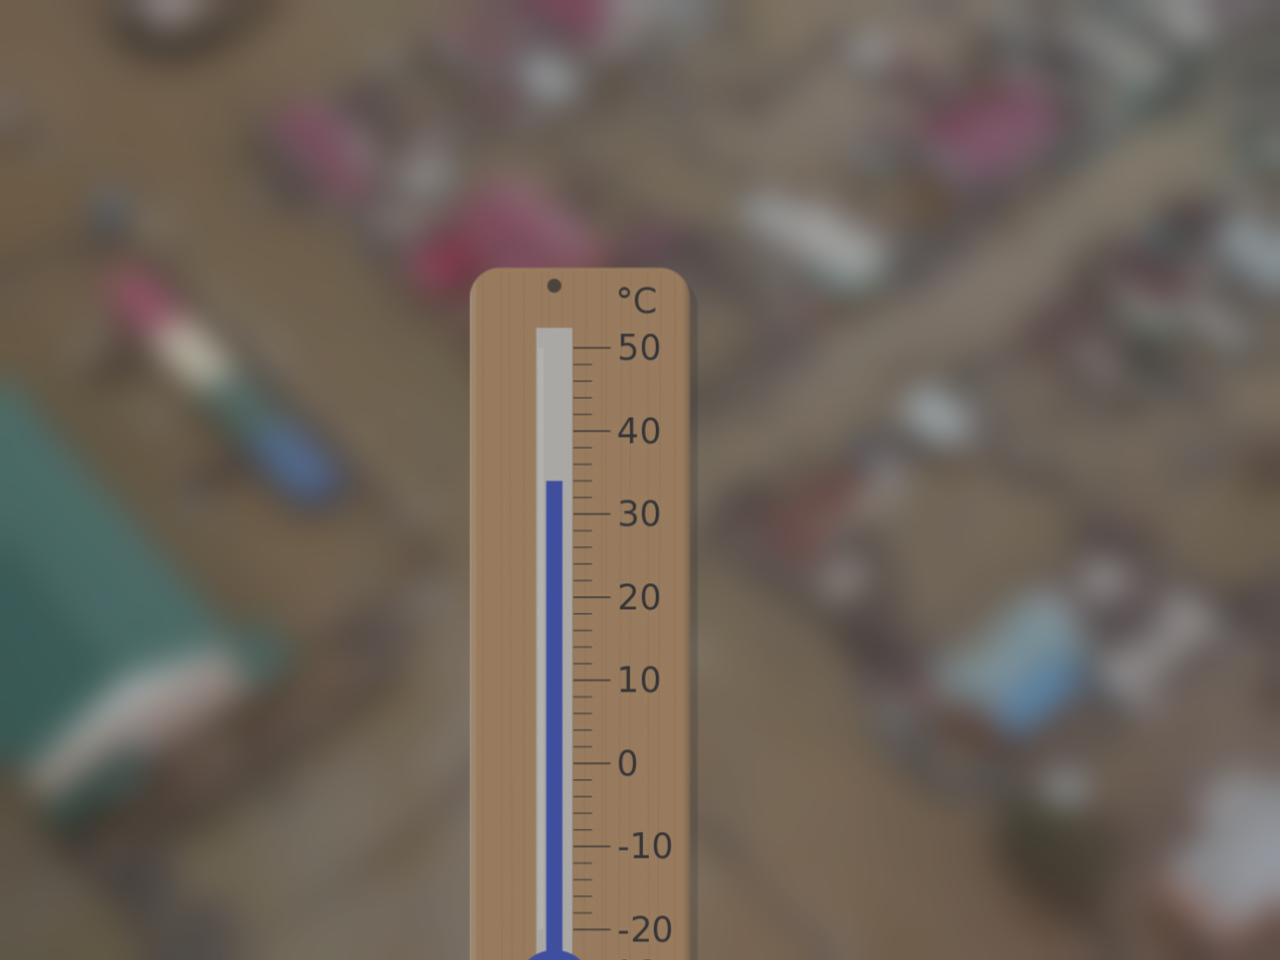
34 °C
